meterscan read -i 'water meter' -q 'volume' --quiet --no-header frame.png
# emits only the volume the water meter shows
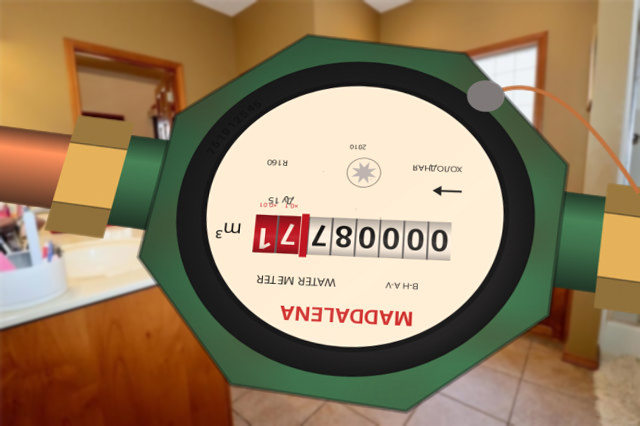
87.71 m³
